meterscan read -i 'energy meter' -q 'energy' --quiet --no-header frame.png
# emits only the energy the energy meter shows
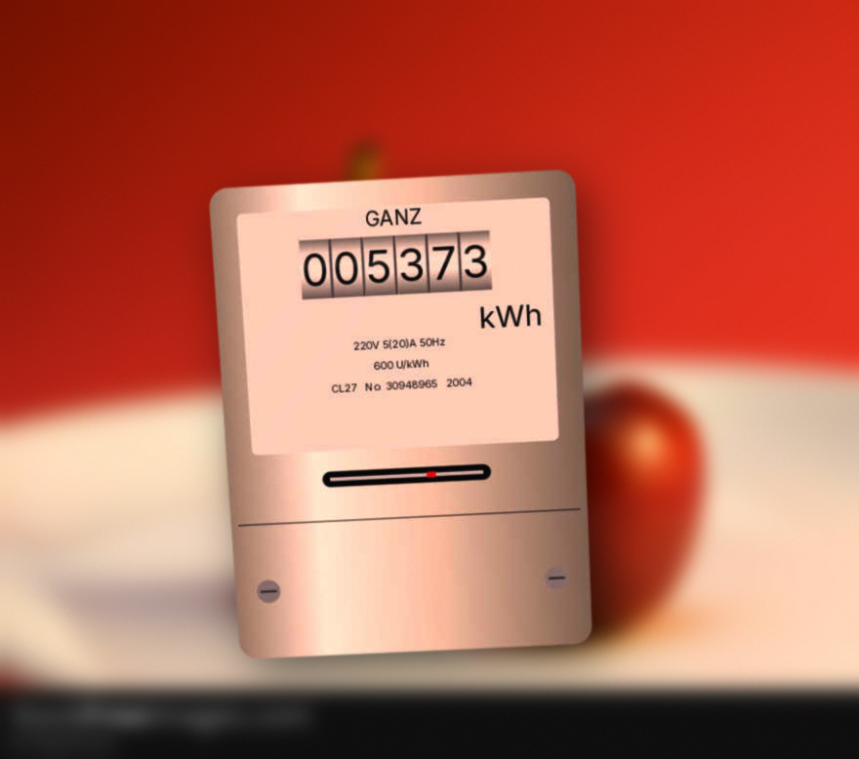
5373 kWh
